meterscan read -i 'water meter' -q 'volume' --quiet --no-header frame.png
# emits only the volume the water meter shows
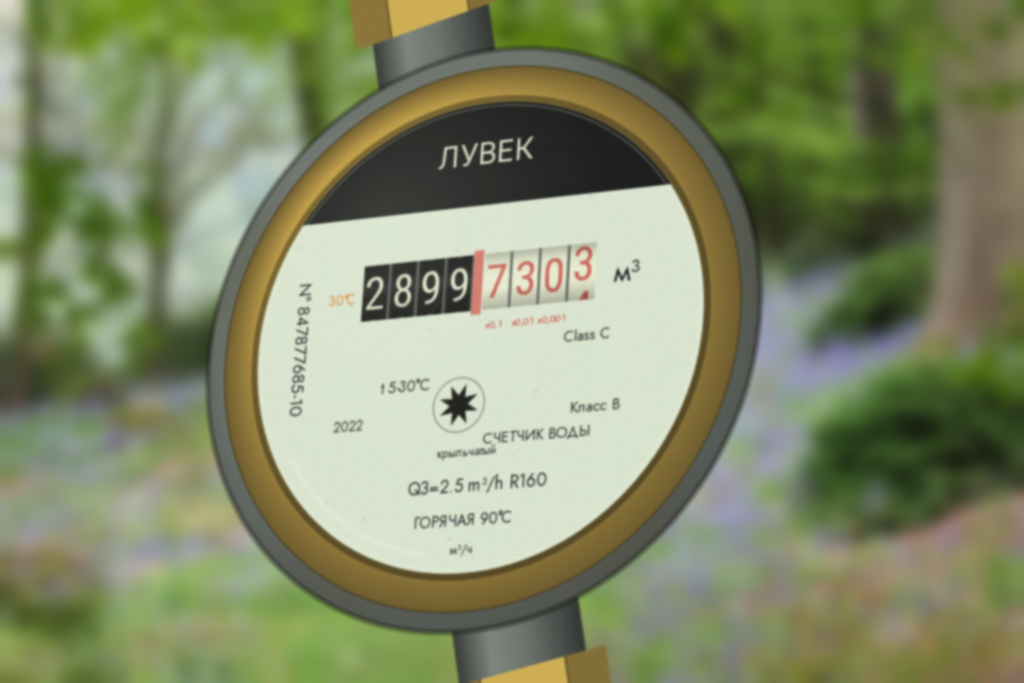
2899.7303 m³
